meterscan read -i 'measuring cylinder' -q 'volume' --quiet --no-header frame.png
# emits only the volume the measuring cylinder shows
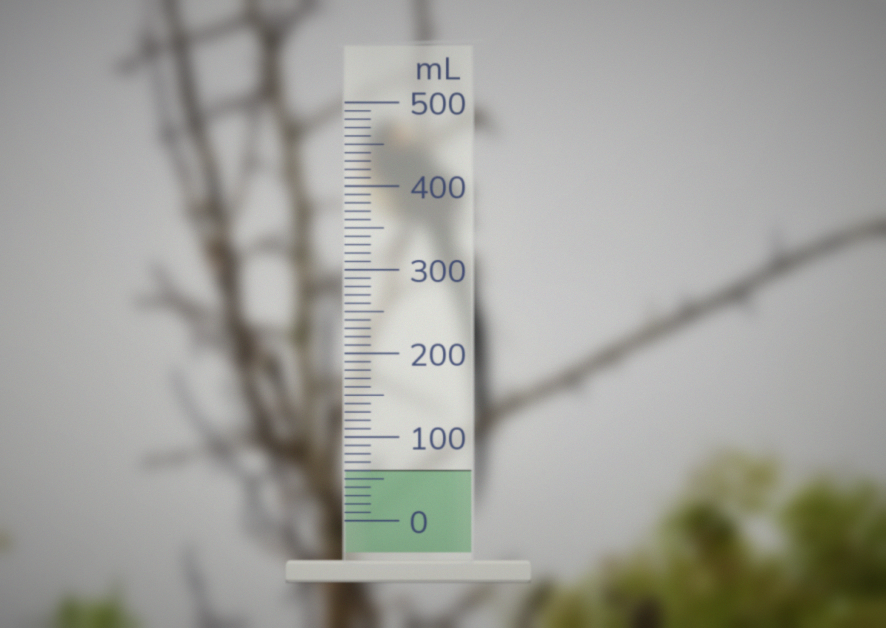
60 mL
